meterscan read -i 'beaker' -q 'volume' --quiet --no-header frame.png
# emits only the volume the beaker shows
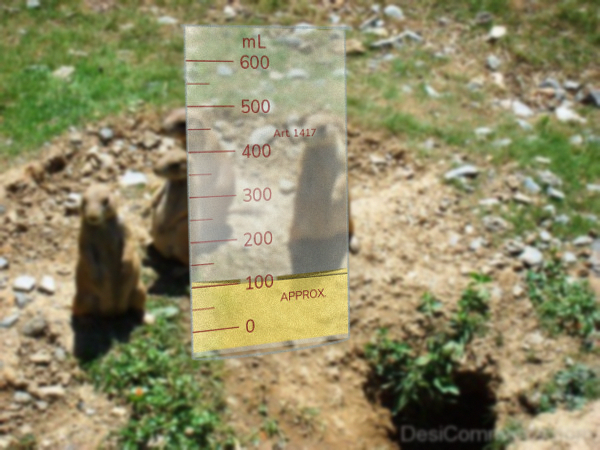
100 mL
